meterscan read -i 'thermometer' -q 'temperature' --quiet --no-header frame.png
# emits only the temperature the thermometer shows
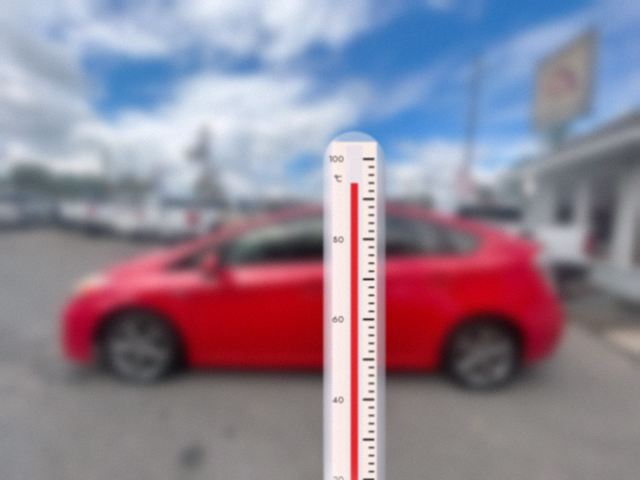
94 °C
